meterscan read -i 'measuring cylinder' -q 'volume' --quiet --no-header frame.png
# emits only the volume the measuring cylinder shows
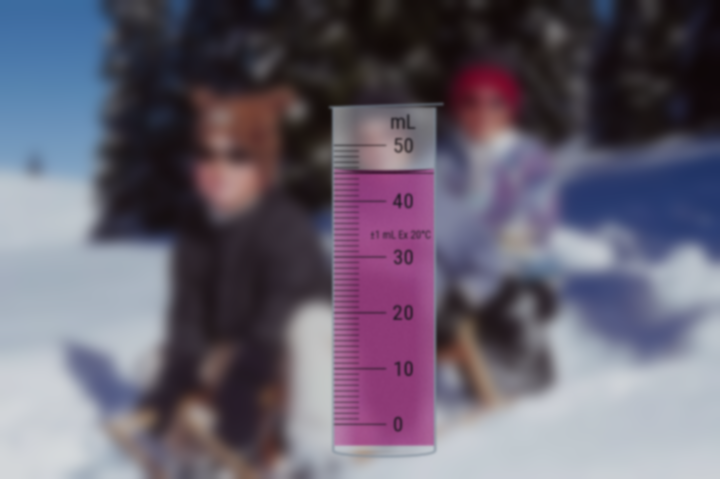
45 mL
